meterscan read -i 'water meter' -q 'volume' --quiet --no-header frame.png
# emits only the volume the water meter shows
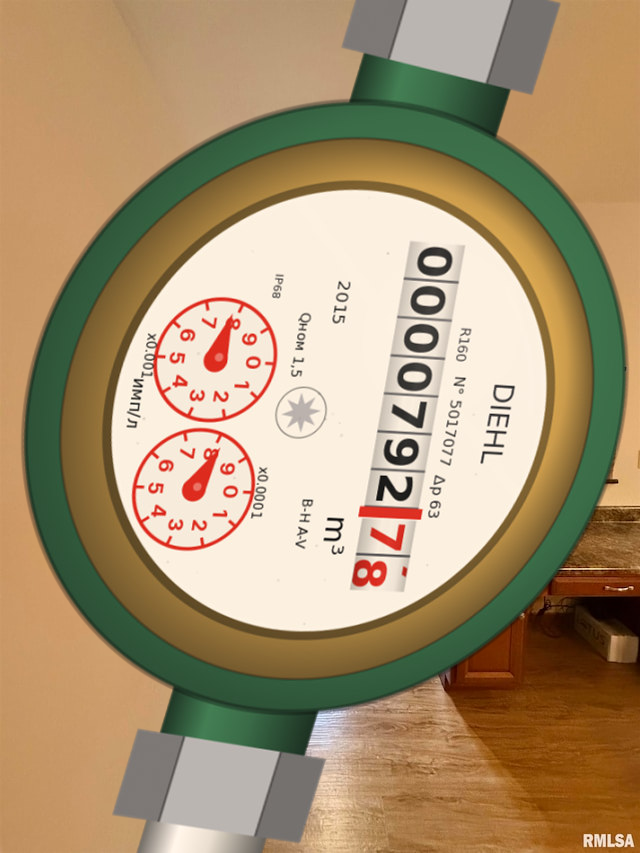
792.7778 m³
